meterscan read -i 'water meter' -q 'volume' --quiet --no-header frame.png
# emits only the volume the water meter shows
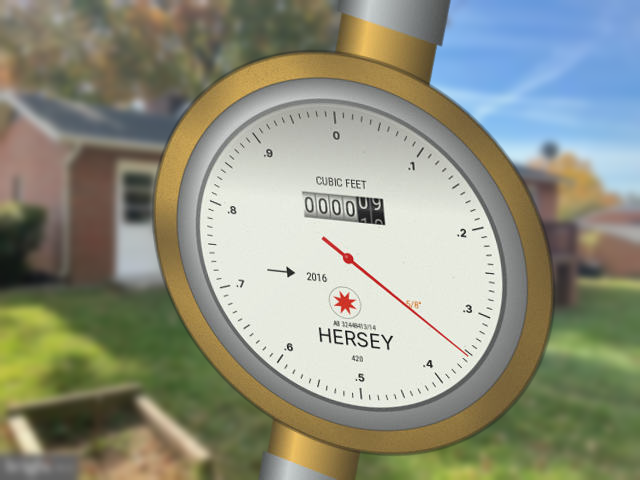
9.35 ft³
